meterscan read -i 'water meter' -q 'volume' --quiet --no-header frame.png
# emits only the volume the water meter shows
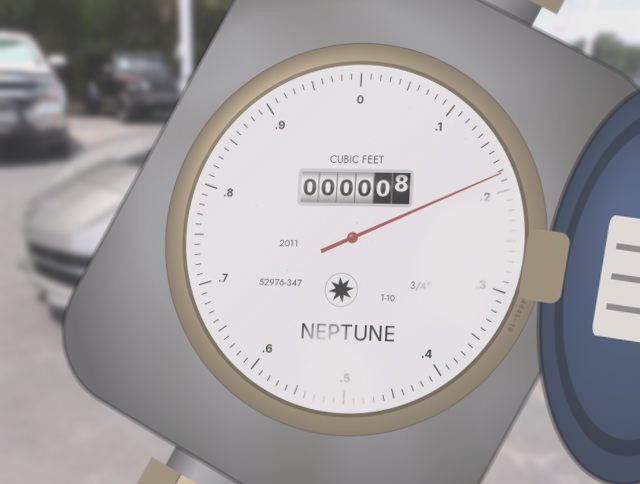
8.18 ft³
